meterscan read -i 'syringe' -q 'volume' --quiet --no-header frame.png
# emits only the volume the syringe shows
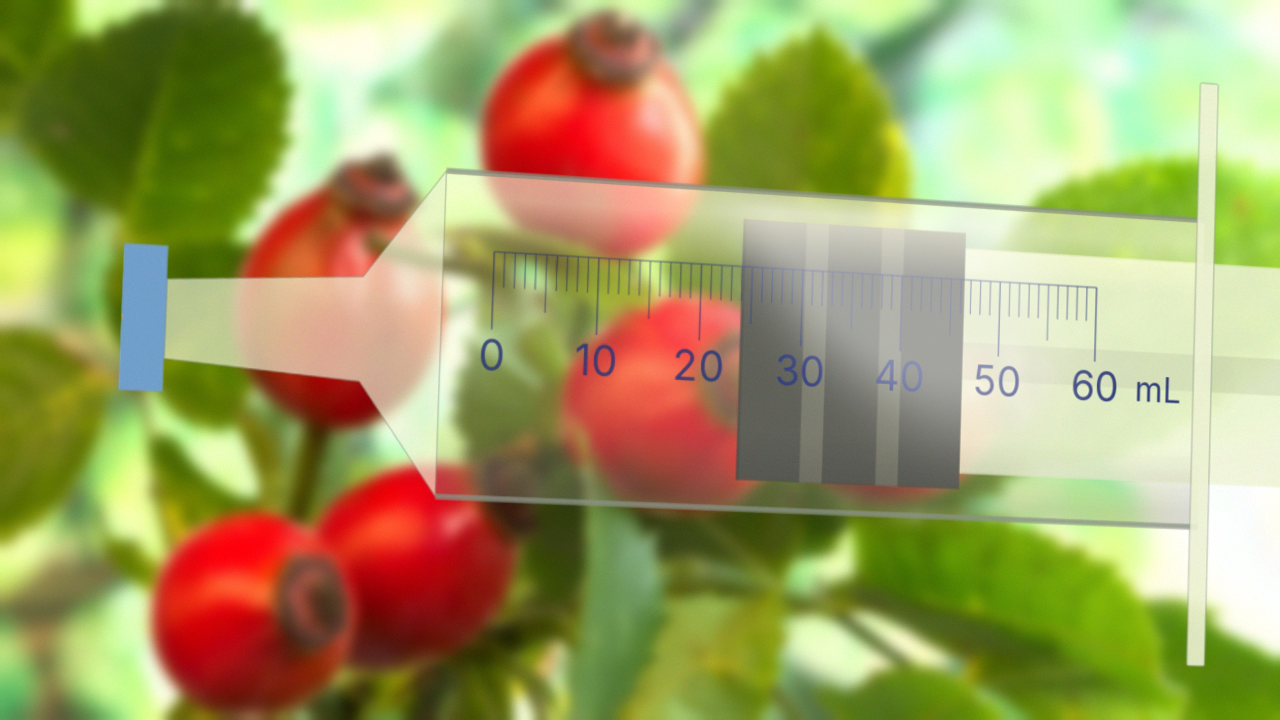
24 mL
